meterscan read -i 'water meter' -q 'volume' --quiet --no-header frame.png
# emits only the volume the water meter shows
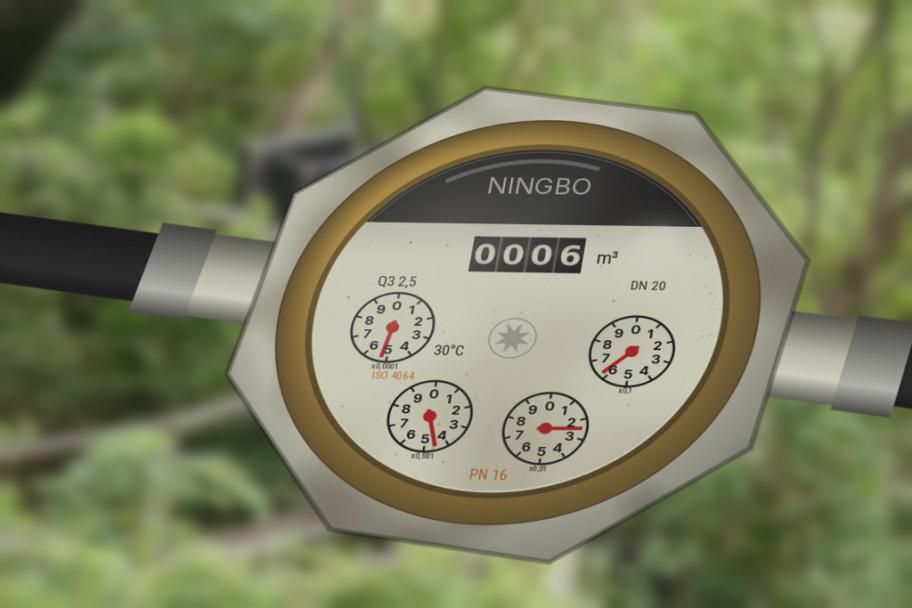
6.6245 m³
